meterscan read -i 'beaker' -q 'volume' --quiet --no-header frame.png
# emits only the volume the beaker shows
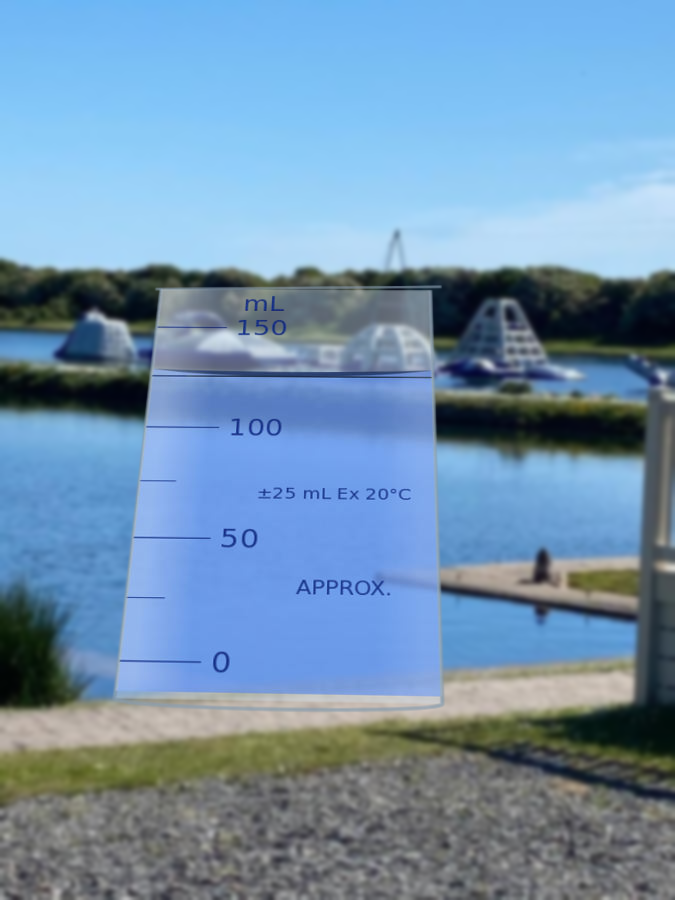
125 mL
